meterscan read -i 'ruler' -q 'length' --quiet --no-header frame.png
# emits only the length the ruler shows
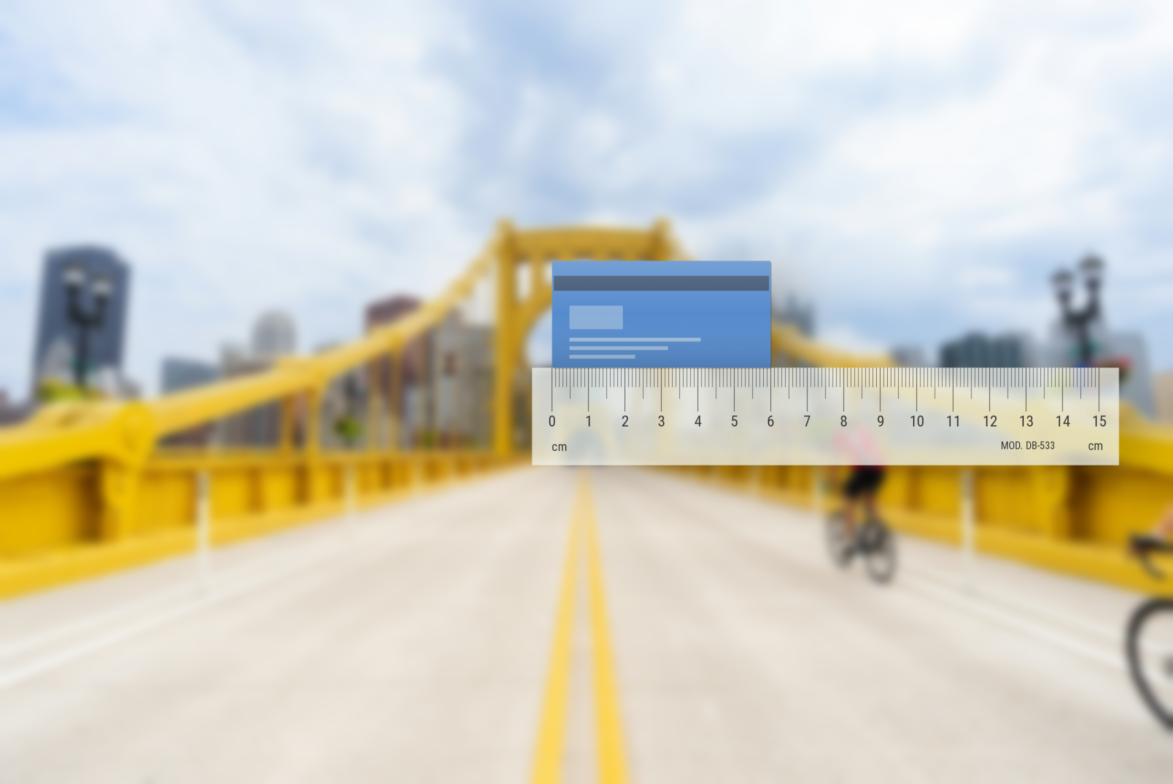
6 cm
